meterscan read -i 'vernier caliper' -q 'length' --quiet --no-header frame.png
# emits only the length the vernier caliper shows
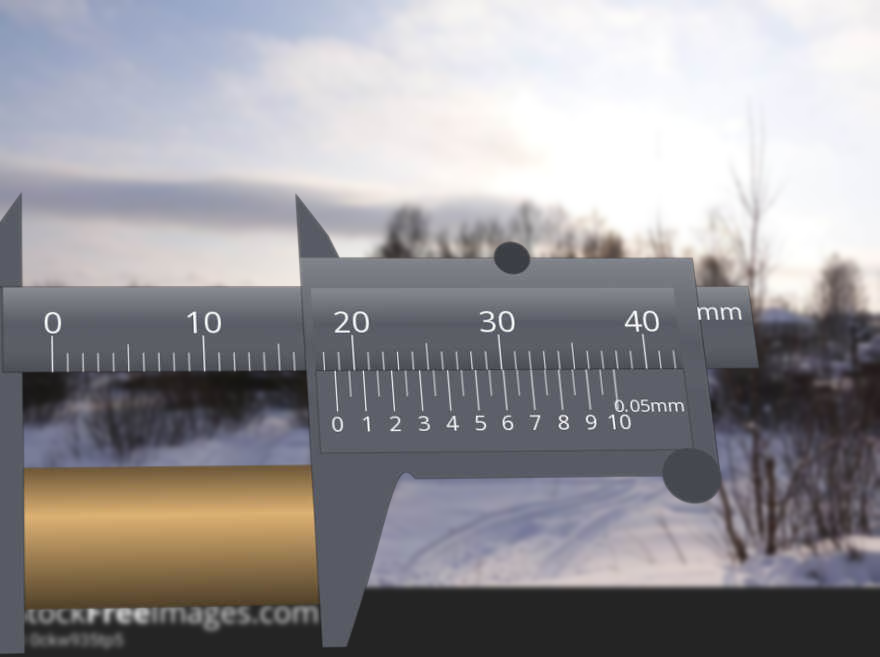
18.7 mm
